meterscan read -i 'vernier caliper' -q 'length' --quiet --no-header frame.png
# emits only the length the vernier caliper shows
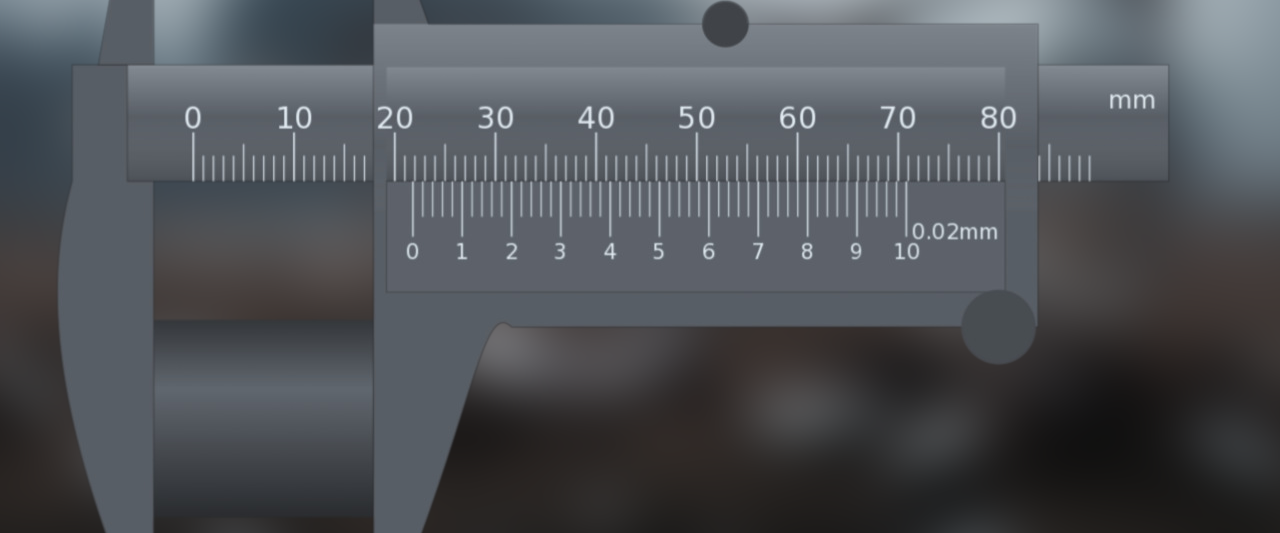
21.8 mm
